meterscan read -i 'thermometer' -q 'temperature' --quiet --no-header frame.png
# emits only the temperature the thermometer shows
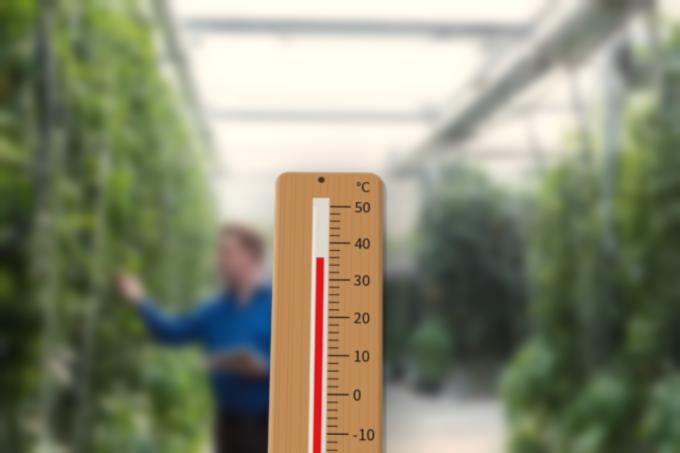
36 °C
